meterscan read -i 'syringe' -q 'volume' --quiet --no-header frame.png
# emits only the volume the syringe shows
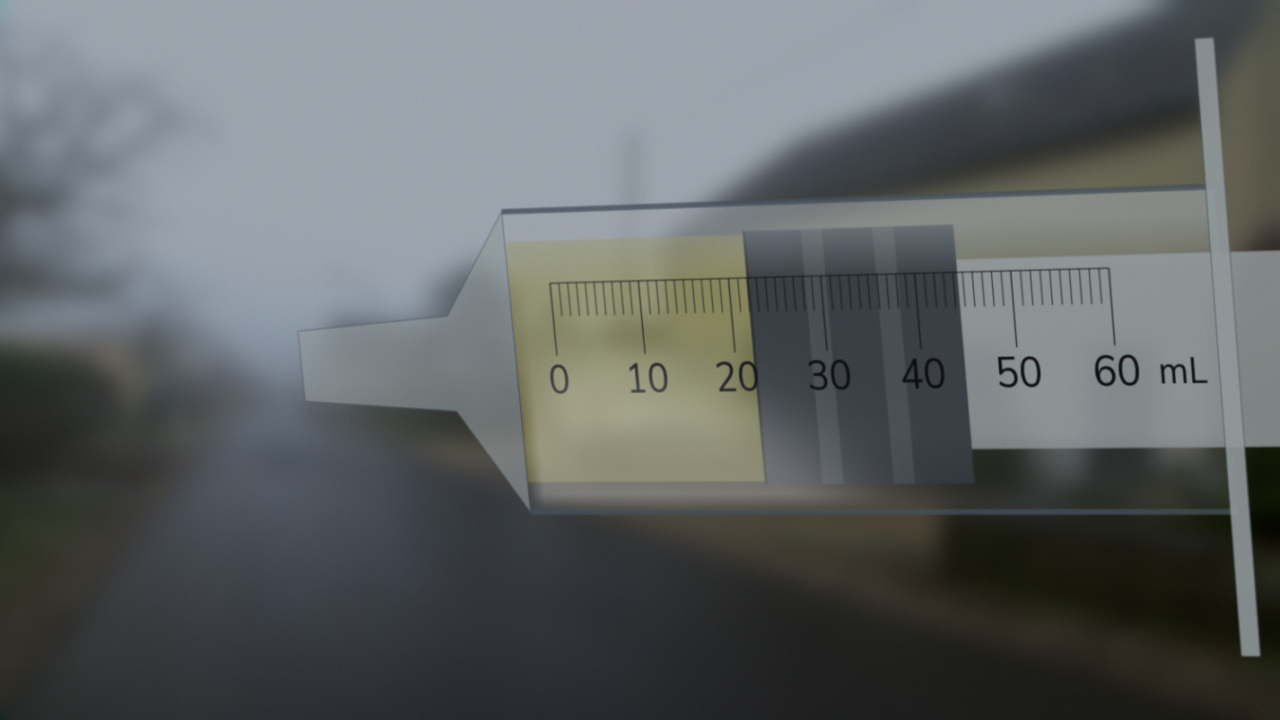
22 mL
